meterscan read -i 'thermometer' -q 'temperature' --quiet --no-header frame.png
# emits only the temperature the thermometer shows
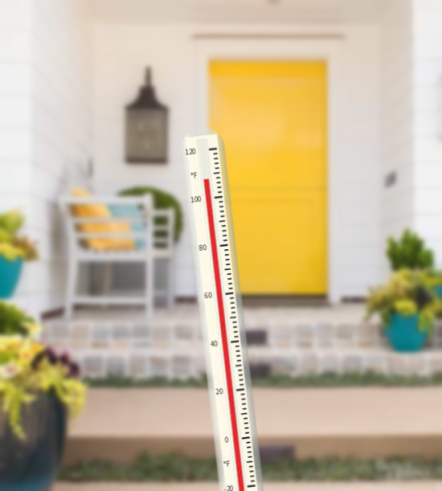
108 °F
